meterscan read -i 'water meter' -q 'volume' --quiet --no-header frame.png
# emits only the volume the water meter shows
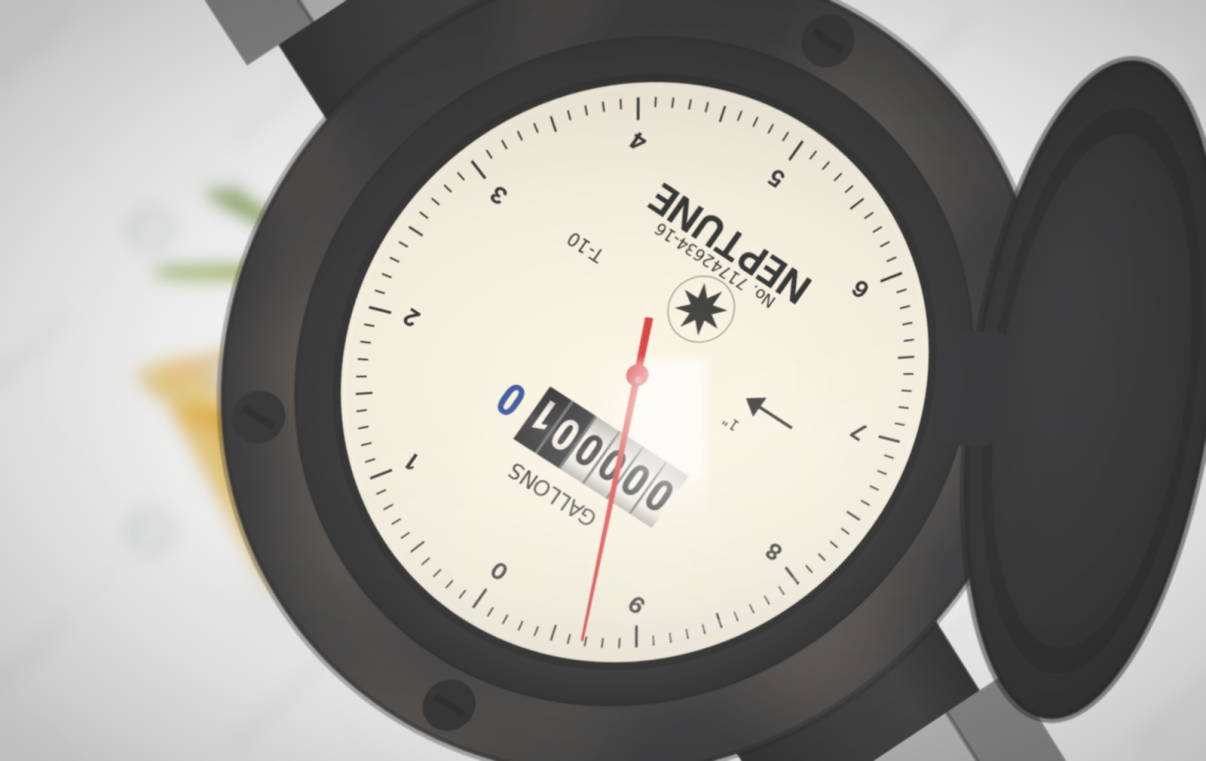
9.3 gal
